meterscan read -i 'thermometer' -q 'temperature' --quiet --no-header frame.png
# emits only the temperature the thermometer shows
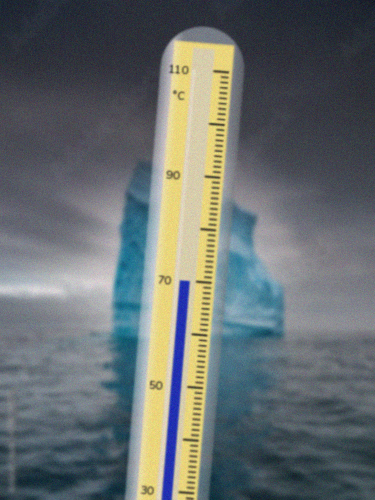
70 °C
